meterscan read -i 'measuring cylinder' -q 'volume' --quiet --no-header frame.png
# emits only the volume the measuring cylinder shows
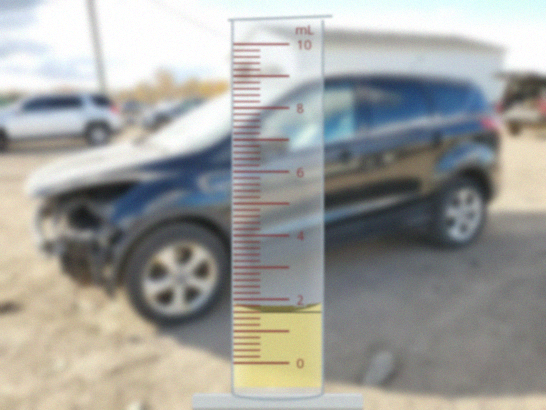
1.6 mL
